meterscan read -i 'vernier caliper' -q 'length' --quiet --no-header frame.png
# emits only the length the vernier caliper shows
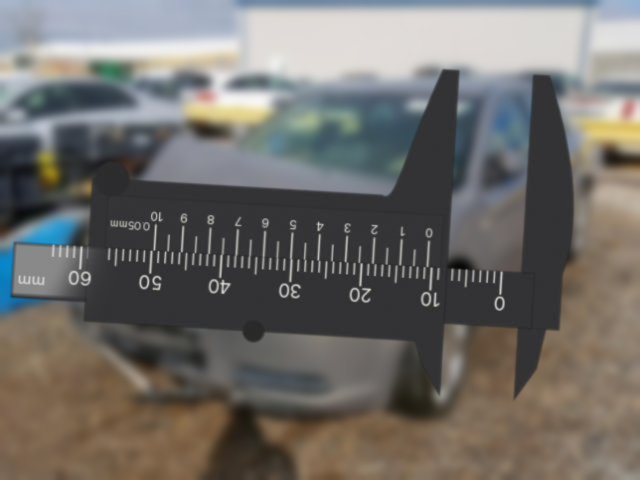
10.6 mm
